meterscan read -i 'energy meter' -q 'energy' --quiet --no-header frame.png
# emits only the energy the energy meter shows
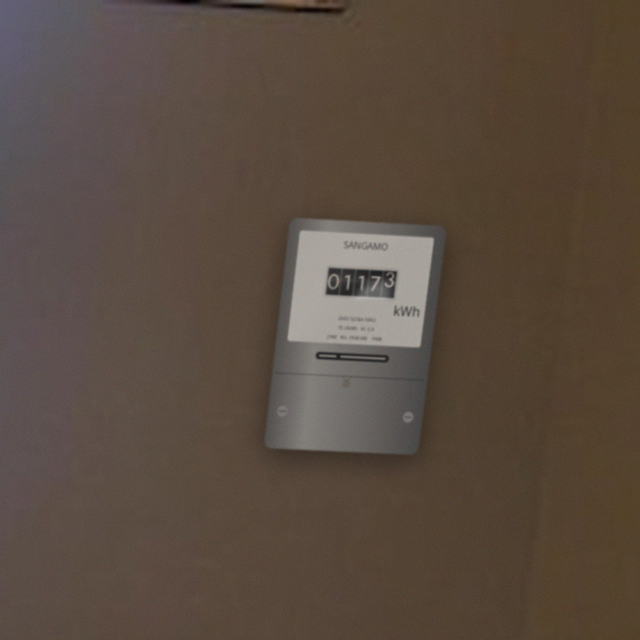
1173 kWh
